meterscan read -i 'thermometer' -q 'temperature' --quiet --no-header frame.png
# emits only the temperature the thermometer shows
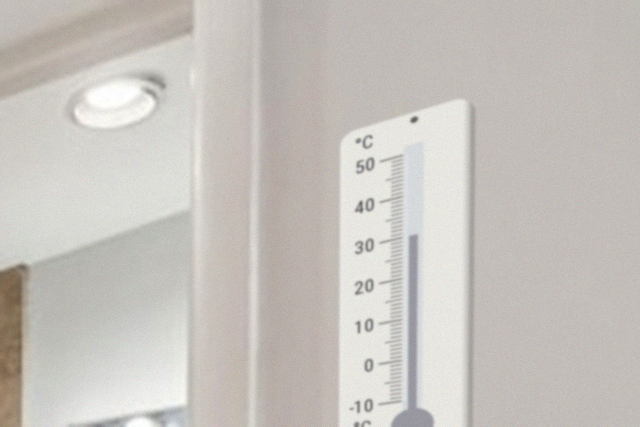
30 °C
